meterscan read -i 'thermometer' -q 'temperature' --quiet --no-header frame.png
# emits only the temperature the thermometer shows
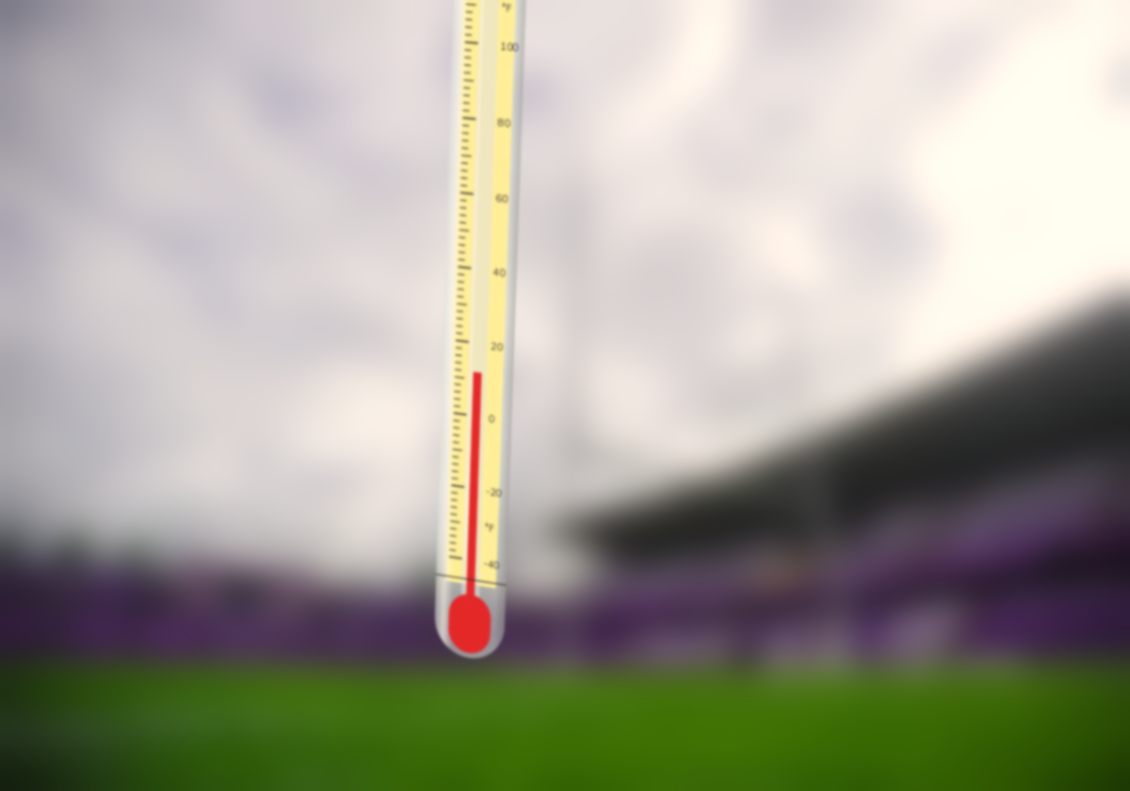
12 °F
